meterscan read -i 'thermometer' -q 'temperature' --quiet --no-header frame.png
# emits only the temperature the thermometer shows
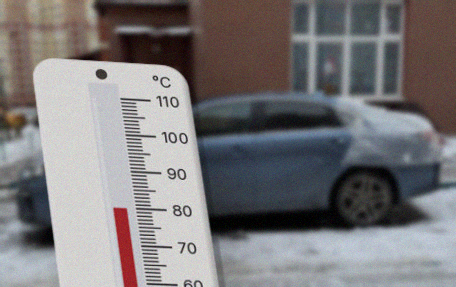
80 °C
